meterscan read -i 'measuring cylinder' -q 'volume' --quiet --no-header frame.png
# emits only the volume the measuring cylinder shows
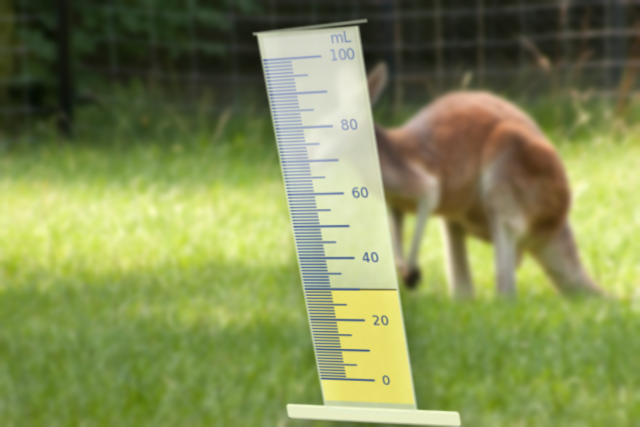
30 mL
